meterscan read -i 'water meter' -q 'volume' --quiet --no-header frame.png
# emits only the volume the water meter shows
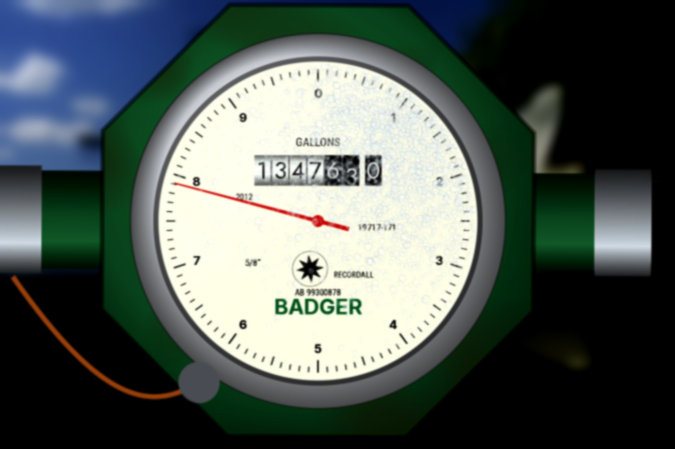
1347627.9 gal
